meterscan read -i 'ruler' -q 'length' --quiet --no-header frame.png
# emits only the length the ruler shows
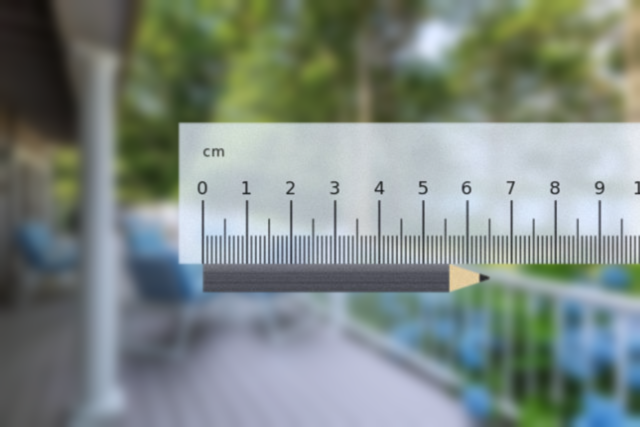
6.5 cm
